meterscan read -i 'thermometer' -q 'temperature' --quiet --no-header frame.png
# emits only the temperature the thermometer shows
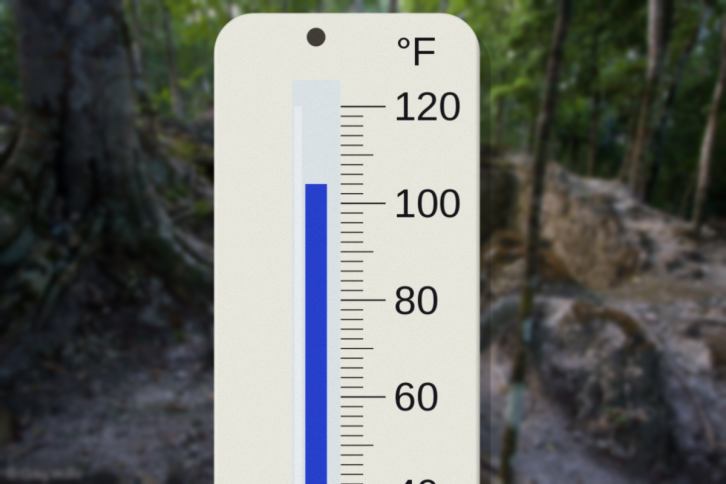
104 °F
